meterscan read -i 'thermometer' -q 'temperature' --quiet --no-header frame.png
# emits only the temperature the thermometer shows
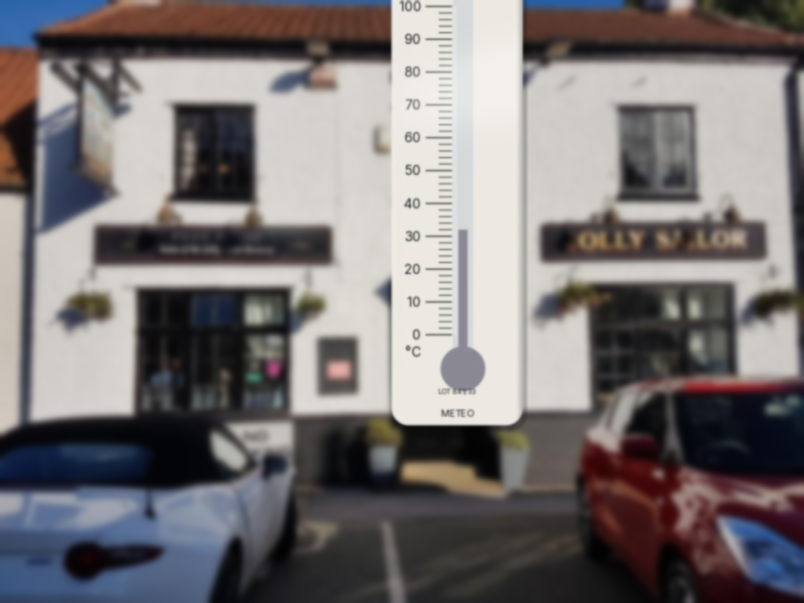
32 °C
